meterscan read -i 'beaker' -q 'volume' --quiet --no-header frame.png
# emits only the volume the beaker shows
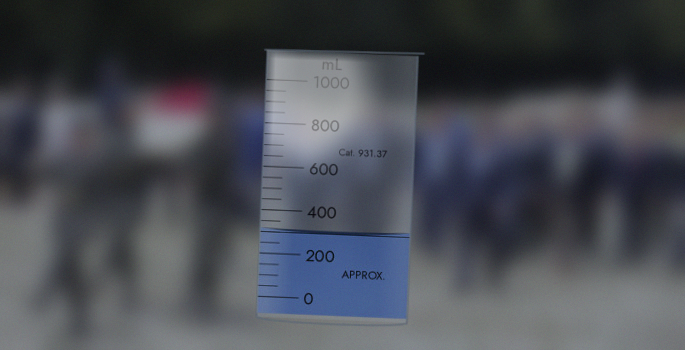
300 mL
